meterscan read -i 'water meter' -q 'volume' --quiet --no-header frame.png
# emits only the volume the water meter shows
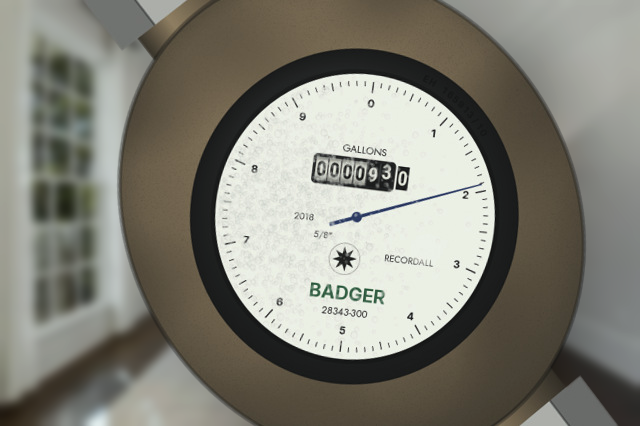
931.9 gal
